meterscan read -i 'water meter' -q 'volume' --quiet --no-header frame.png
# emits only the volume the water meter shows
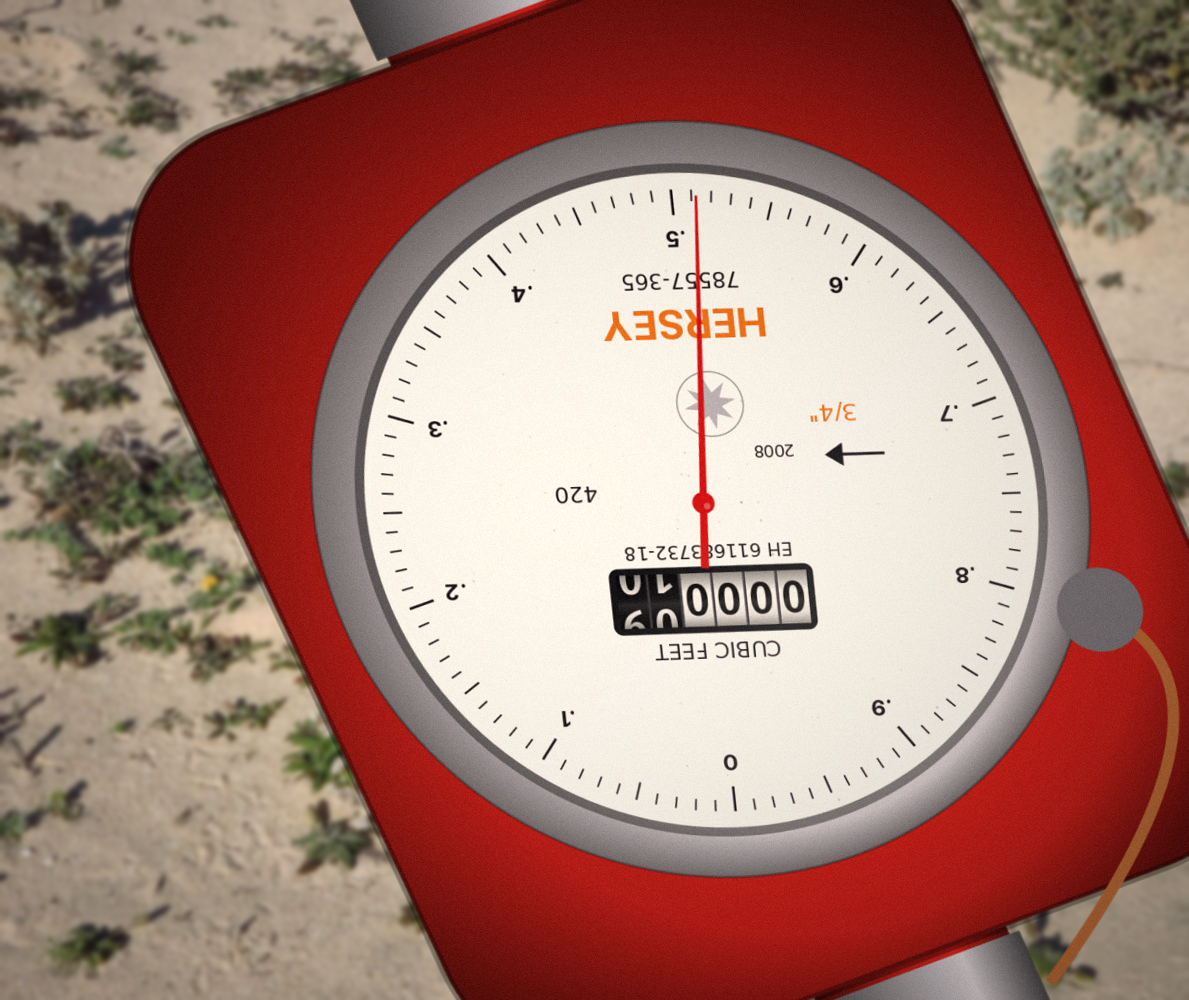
9.51 ft³
